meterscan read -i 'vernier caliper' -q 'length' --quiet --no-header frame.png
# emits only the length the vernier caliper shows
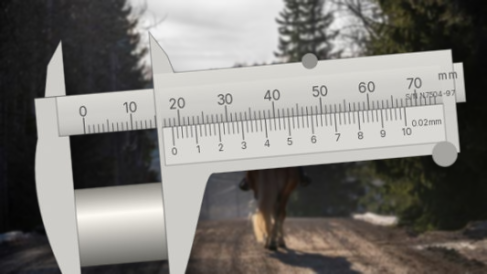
18.5 mm
